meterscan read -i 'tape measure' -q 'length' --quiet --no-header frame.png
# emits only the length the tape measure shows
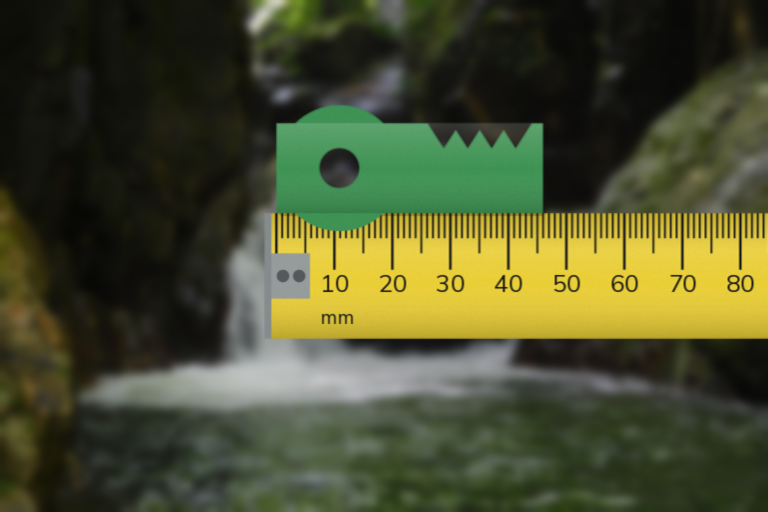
46 mm
